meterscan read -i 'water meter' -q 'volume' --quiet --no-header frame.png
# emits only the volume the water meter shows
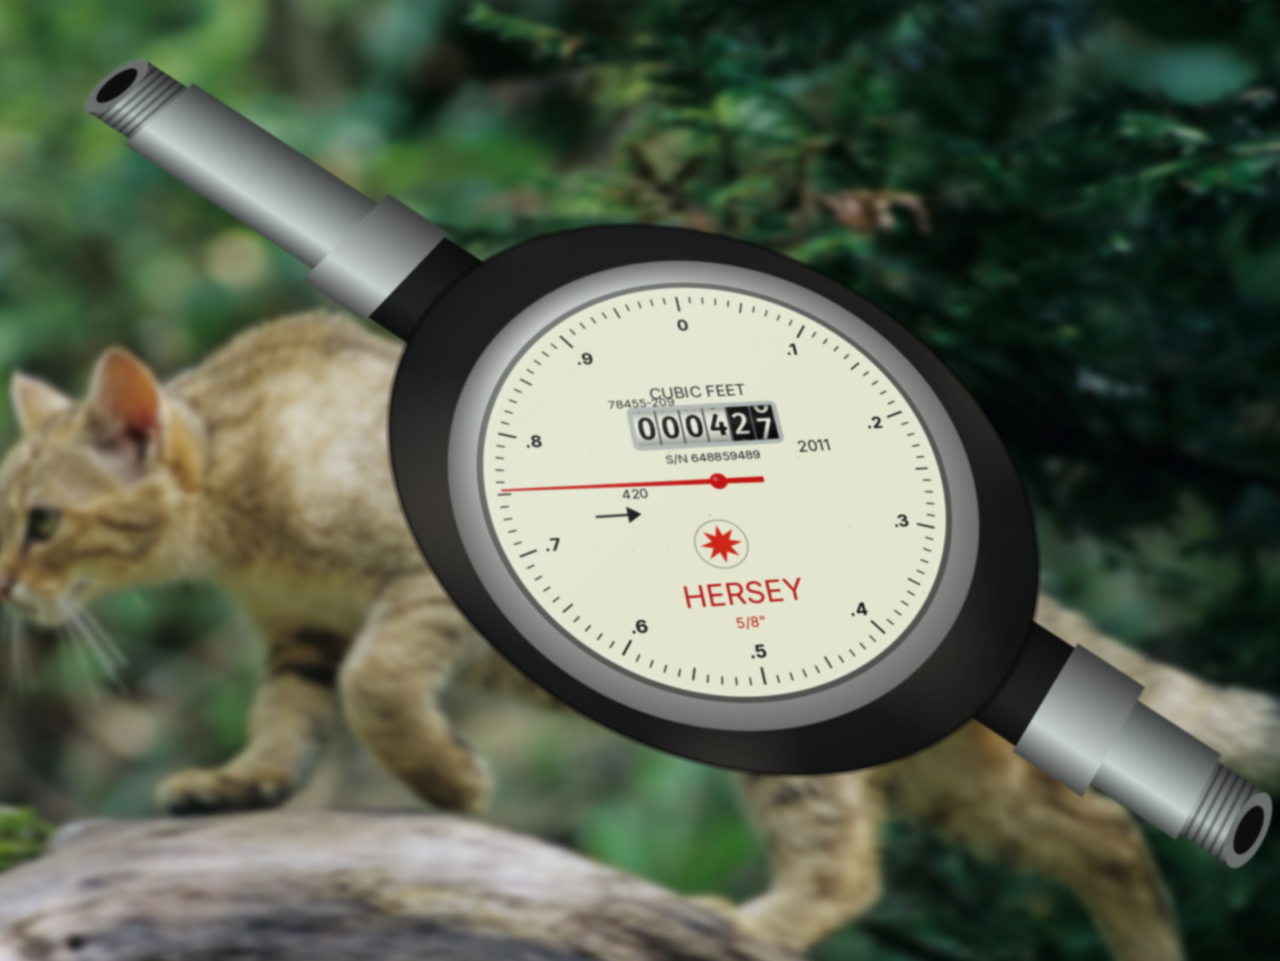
426.75 ft³
